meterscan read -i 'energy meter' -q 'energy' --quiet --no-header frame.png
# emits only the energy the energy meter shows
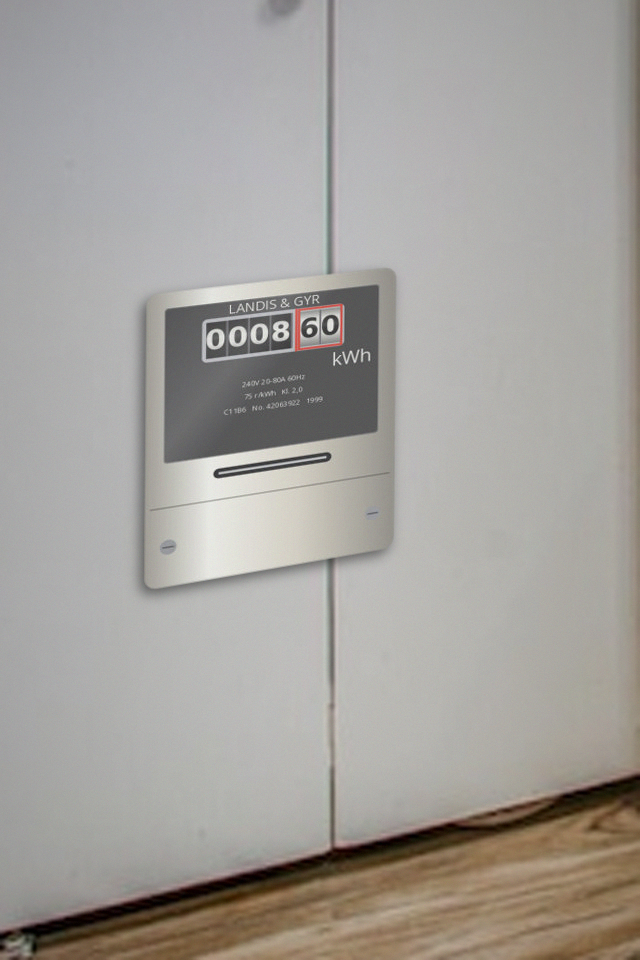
8.60 kWh
